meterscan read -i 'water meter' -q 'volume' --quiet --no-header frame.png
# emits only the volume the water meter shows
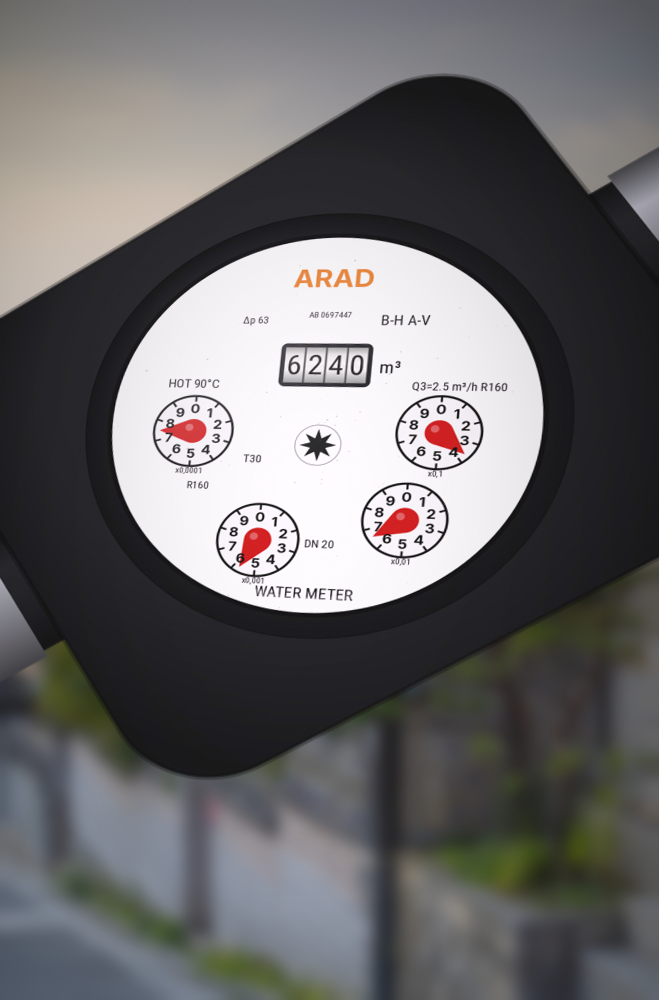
6240.3657 m³
